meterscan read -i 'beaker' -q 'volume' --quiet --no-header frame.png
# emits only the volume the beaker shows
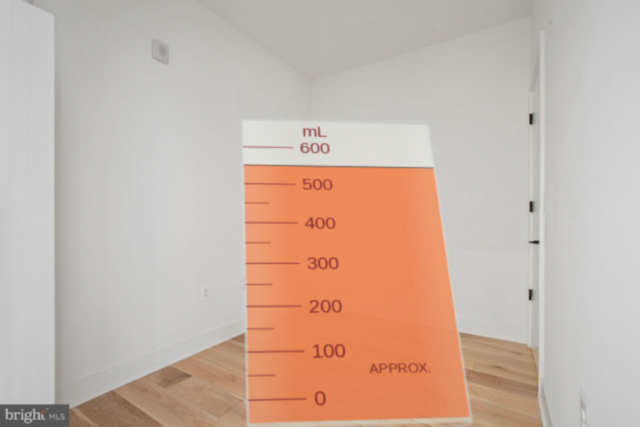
550 mL
